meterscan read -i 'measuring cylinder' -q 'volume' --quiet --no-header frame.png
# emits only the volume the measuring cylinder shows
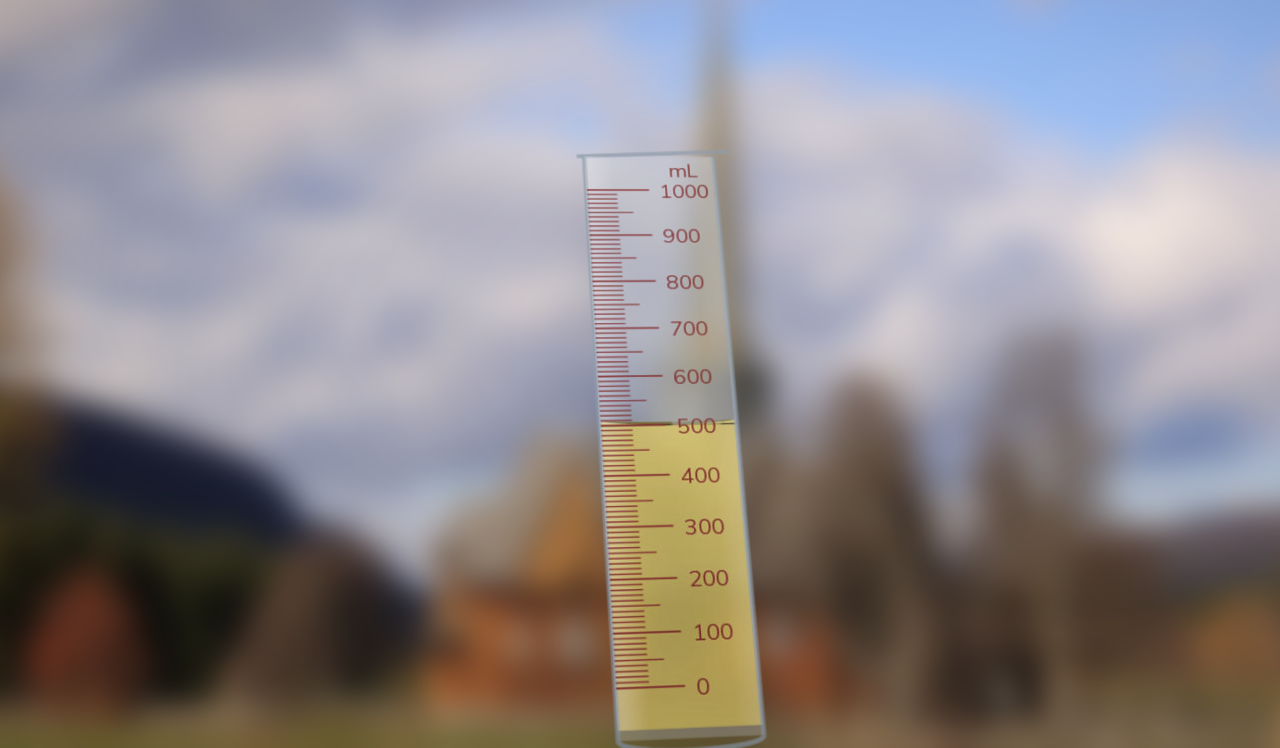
500 mL
